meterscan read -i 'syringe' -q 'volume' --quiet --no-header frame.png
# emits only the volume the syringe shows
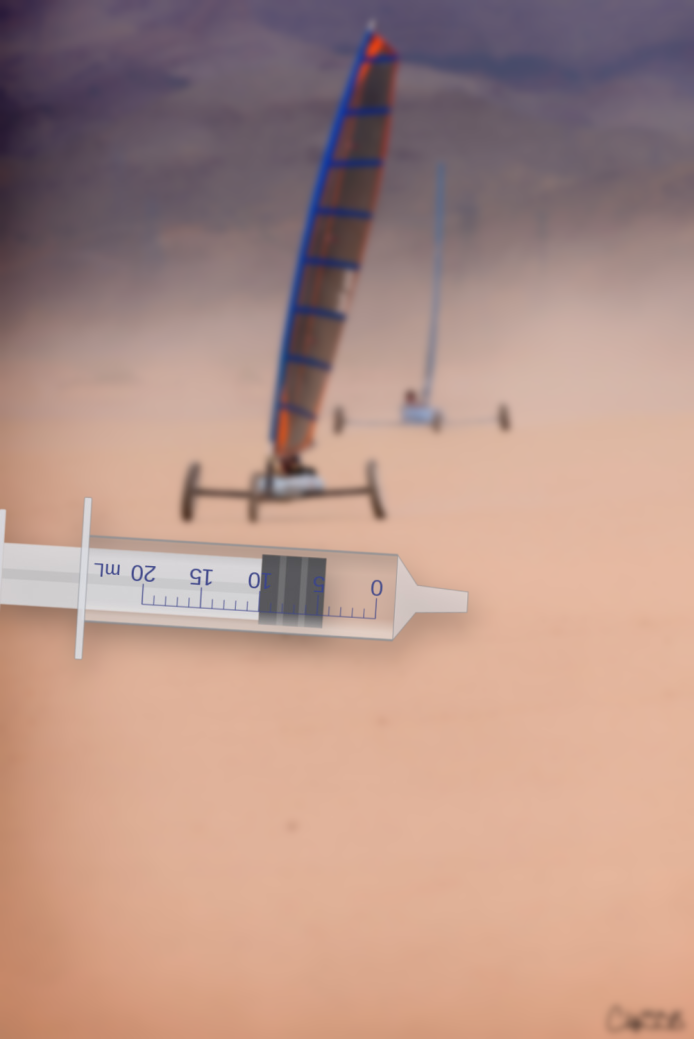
4.5 mL
